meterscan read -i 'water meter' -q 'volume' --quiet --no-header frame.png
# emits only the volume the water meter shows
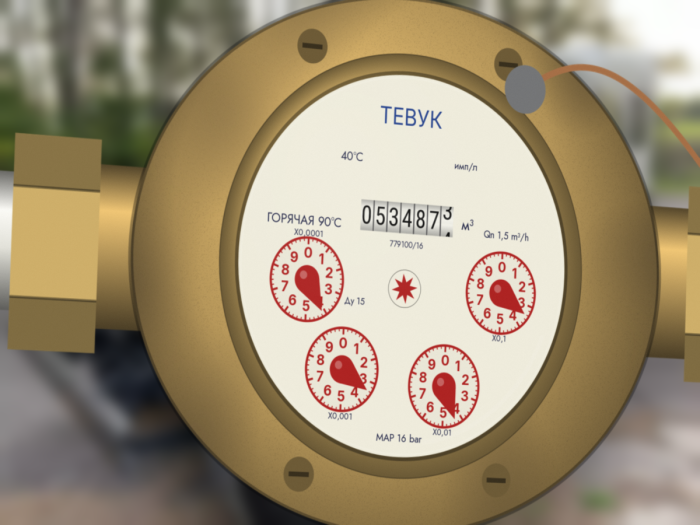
534873.3434 m³
